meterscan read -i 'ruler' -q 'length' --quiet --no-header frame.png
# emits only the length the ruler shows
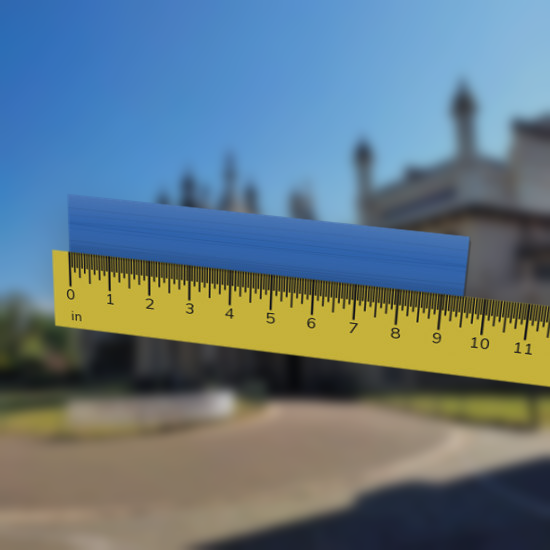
9.5 in
